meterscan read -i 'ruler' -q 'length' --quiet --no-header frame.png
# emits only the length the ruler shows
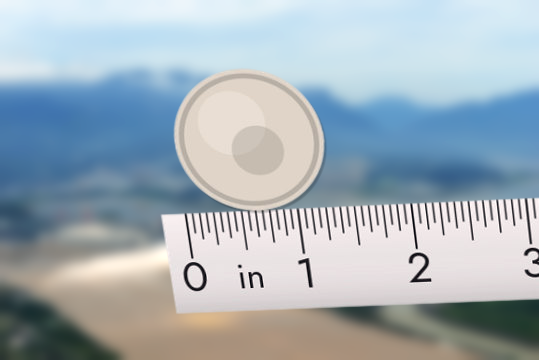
1.3125 in
